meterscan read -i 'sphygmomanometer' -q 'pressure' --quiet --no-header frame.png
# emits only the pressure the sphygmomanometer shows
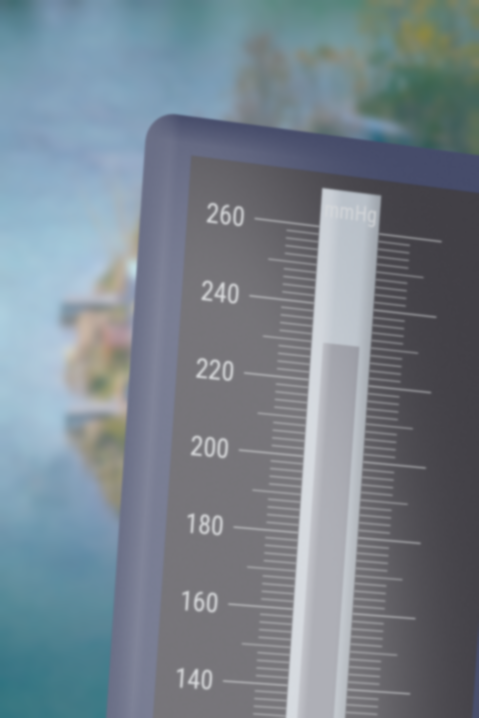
230 mmHg
